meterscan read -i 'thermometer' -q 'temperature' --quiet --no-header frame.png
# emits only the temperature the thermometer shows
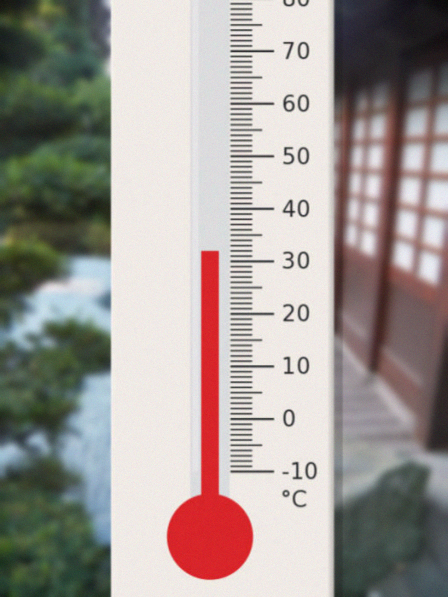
32 °C
